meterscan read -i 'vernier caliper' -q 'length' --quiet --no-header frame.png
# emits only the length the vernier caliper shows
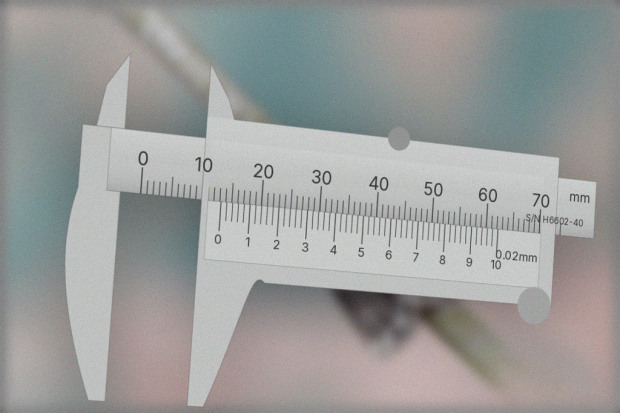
13.2 mm
